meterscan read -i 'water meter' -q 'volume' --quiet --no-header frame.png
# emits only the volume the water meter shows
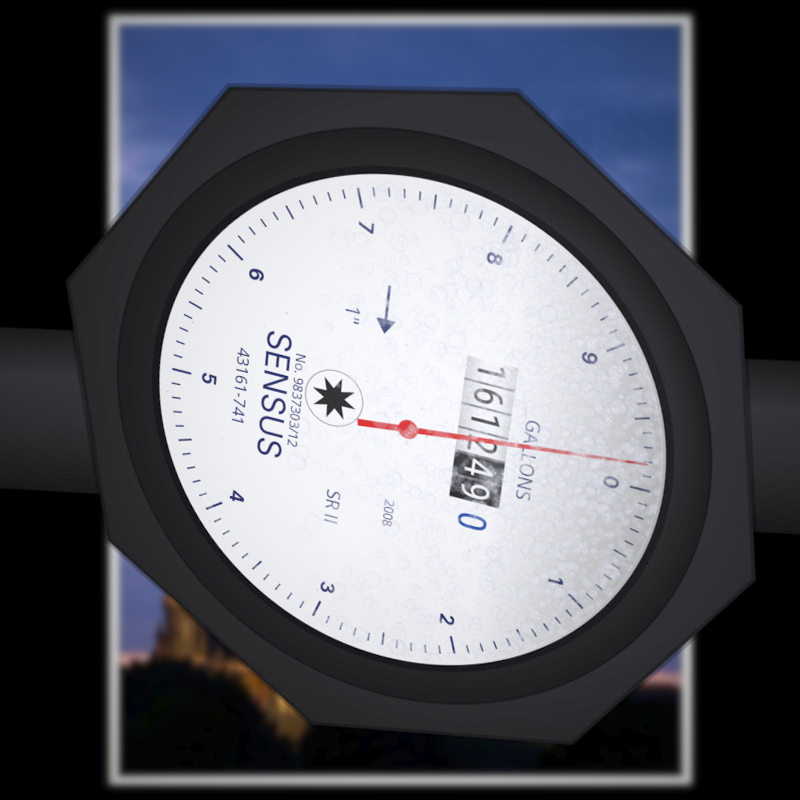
1612489.8 gal
